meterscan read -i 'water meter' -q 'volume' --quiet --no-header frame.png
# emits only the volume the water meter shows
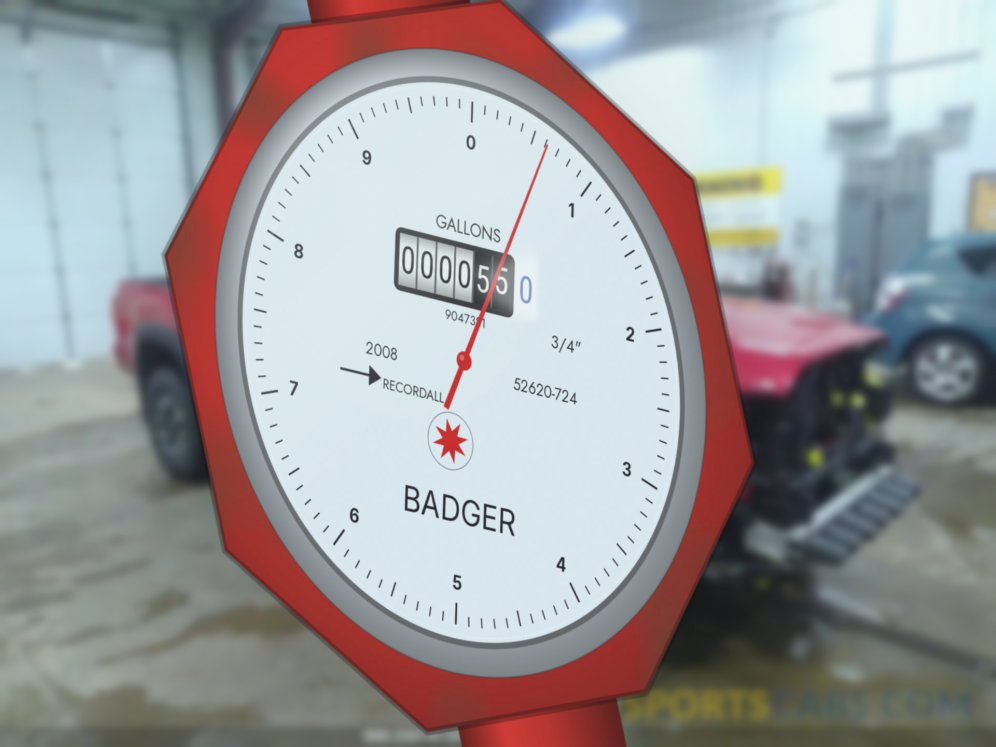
550.6 gal
